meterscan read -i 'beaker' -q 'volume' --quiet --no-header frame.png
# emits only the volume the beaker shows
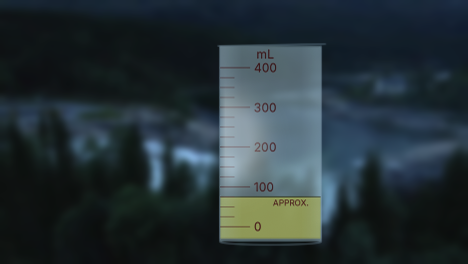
75 mL
